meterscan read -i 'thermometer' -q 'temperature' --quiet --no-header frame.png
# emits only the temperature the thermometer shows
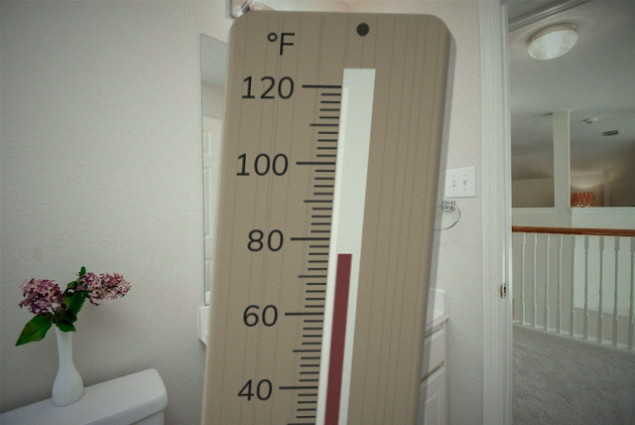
76 °F
